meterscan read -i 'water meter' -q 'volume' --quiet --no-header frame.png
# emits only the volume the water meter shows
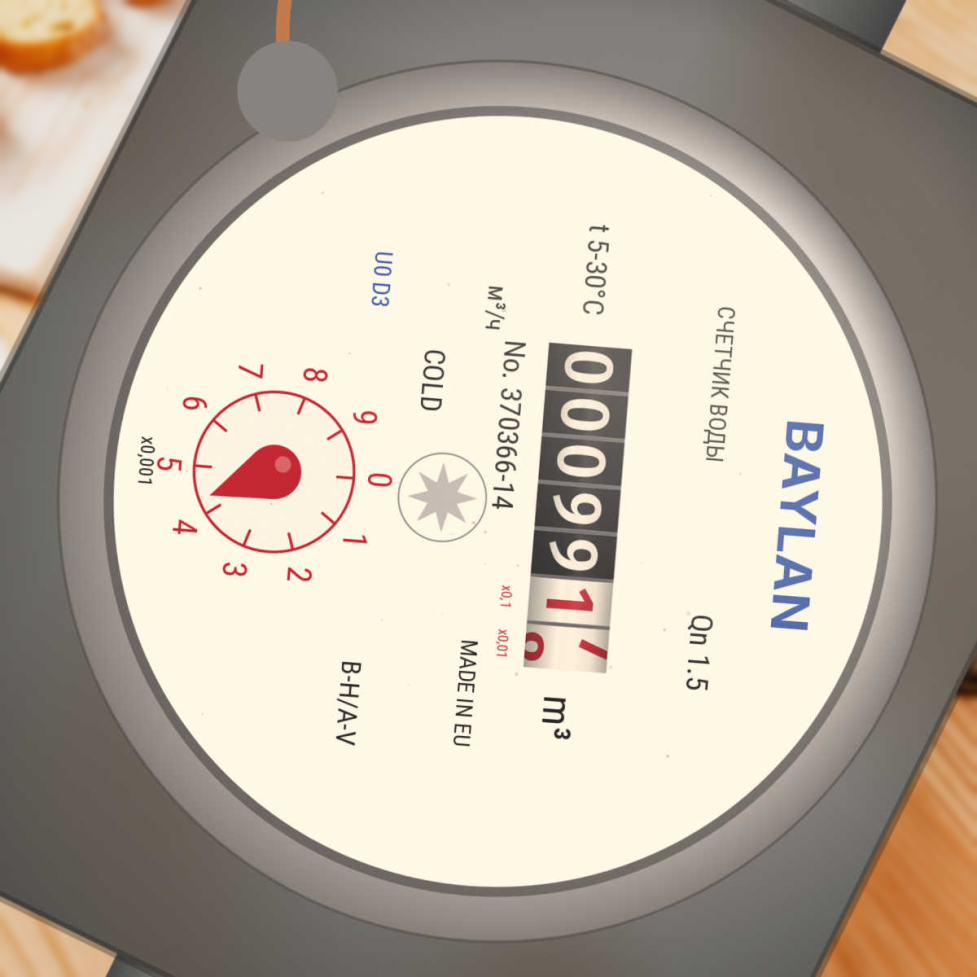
99.174 m³
